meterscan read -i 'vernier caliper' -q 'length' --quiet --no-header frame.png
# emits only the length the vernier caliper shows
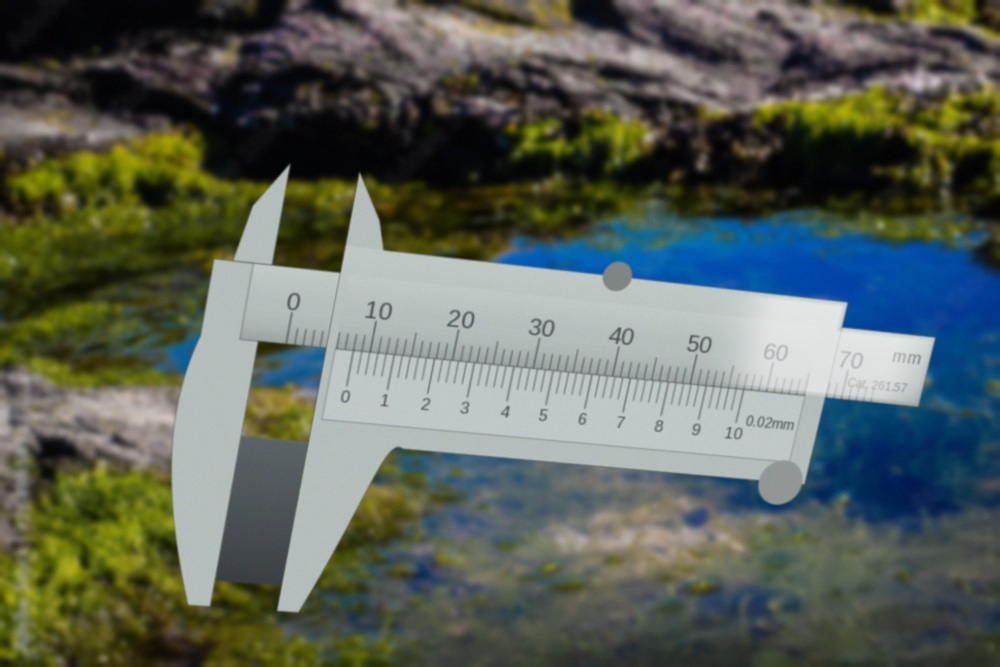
8.0 mm
